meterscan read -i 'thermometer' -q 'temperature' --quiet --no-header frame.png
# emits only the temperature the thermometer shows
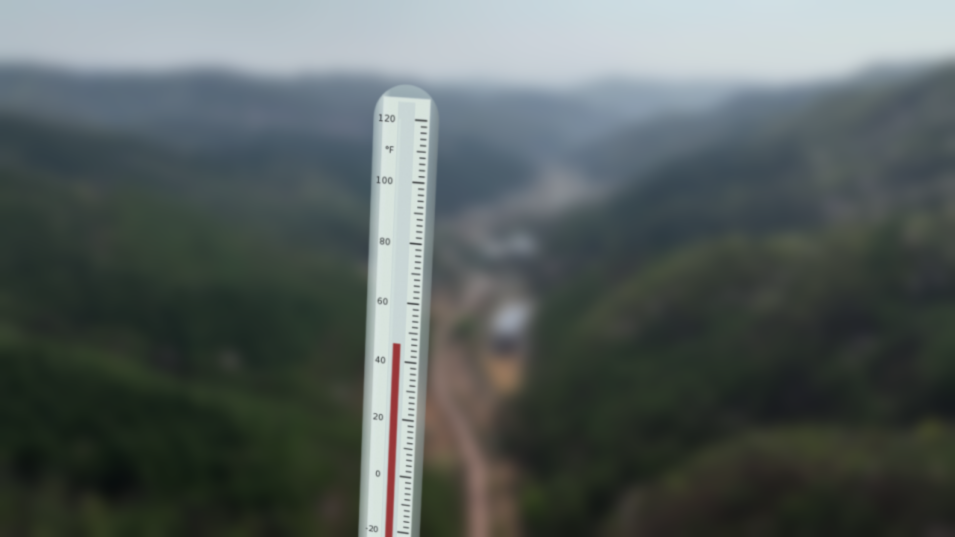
46 °F
